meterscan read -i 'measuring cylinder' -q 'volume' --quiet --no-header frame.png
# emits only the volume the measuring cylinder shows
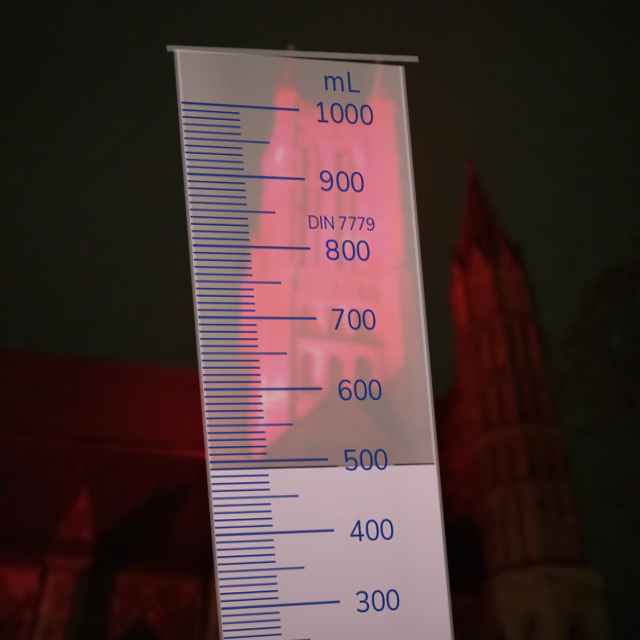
490 mL
